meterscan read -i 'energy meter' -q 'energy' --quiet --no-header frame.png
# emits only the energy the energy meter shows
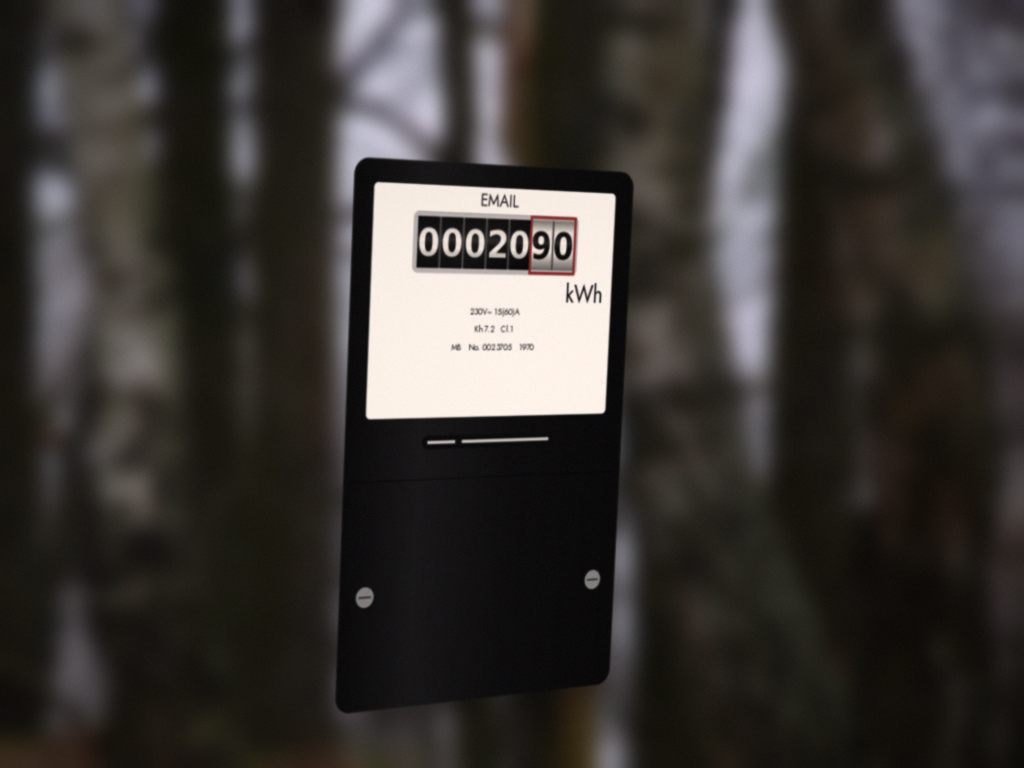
20.90 kWh
